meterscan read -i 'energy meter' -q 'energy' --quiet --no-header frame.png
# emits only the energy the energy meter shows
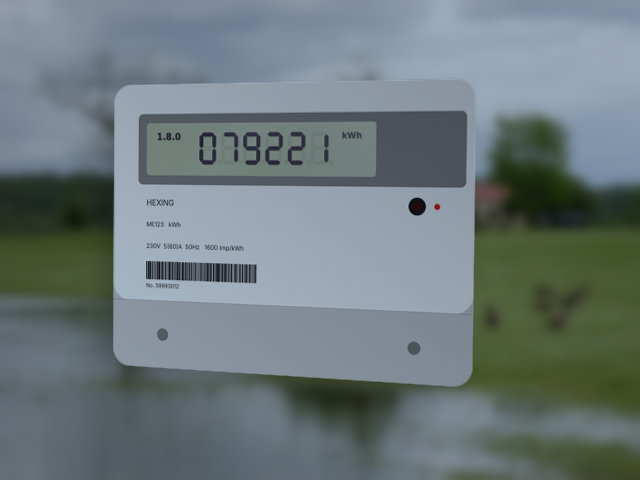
79221 kWh
